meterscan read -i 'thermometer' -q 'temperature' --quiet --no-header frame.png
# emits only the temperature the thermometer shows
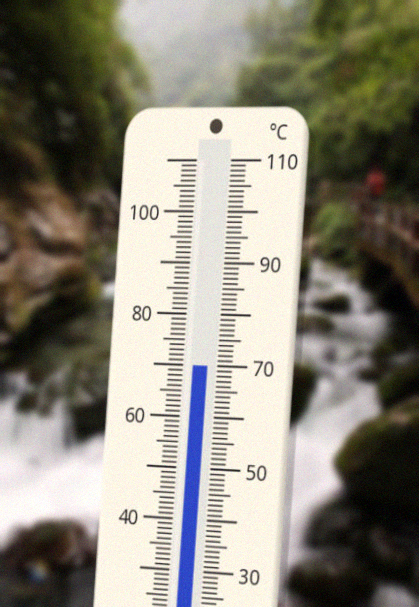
70 °C
